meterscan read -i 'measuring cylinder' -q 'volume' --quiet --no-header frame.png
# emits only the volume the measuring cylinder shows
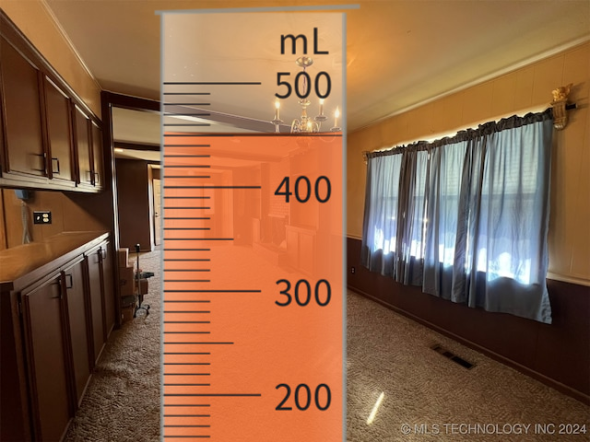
450 mL
